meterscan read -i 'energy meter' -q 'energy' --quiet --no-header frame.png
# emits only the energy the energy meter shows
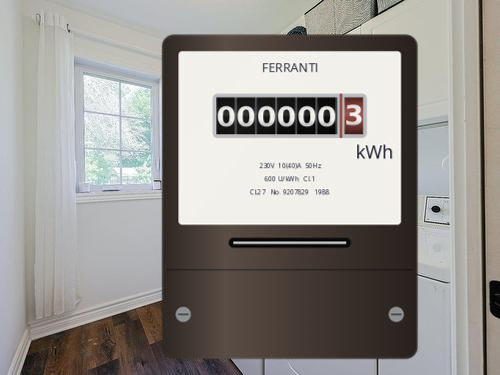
0.3 kWh
